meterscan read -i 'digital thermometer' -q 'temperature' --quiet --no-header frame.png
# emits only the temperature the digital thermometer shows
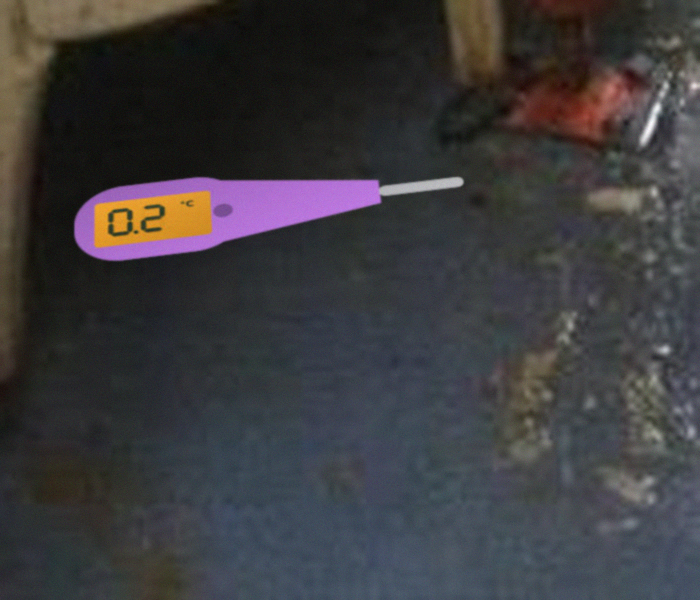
0.2 °C
